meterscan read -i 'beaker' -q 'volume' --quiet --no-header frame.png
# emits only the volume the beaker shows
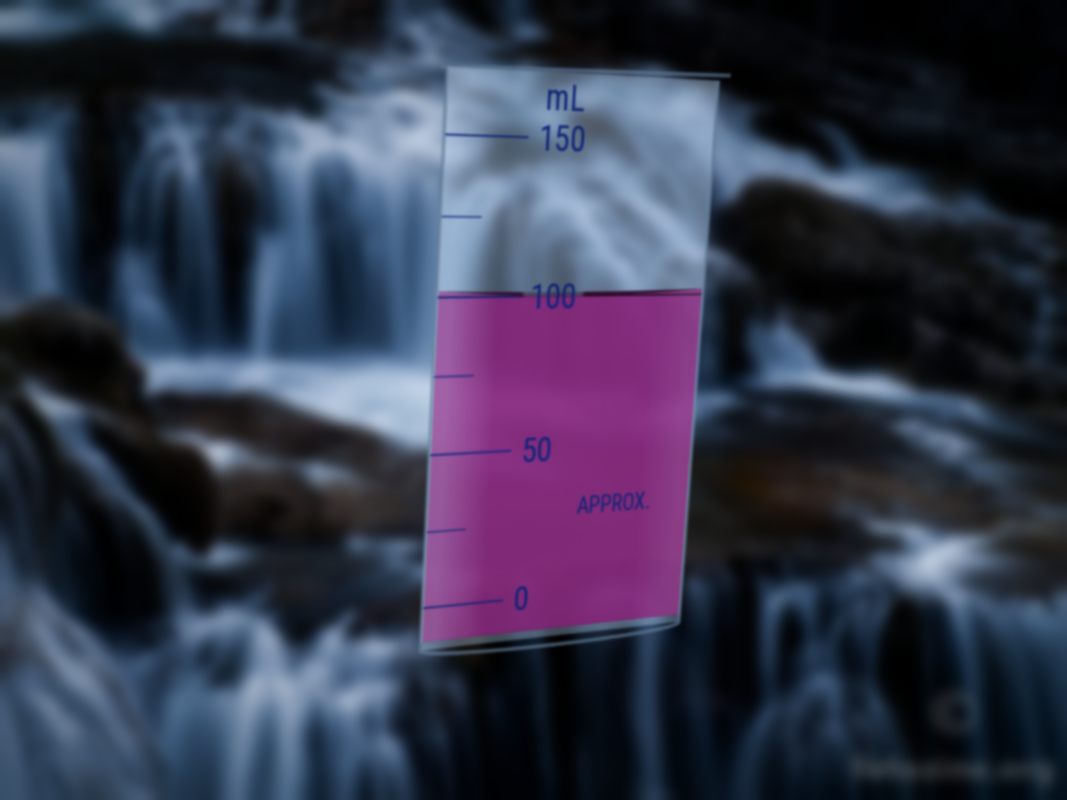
100 mL
